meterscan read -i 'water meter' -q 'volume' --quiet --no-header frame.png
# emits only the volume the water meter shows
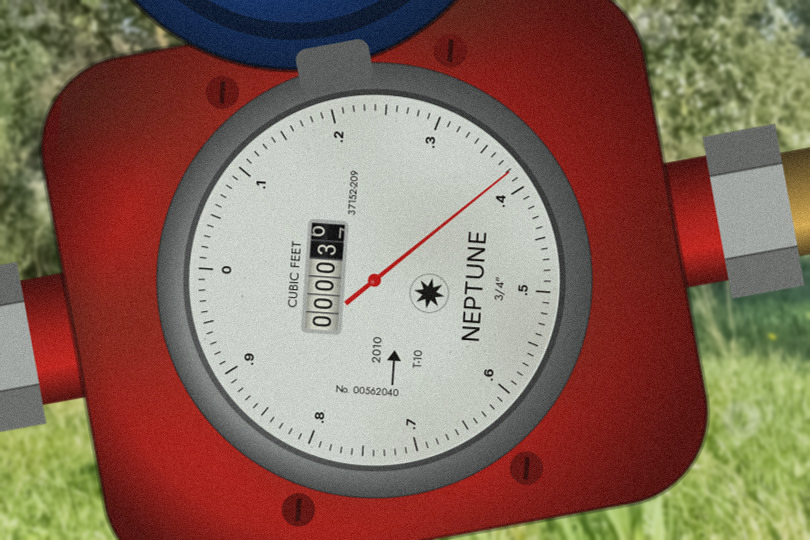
36.38 ft³
